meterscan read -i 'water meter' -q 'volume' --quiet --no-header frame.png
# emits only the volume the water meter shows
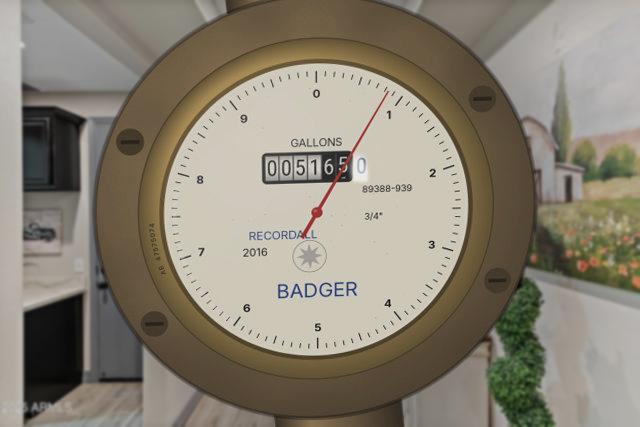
51650.8 gal
